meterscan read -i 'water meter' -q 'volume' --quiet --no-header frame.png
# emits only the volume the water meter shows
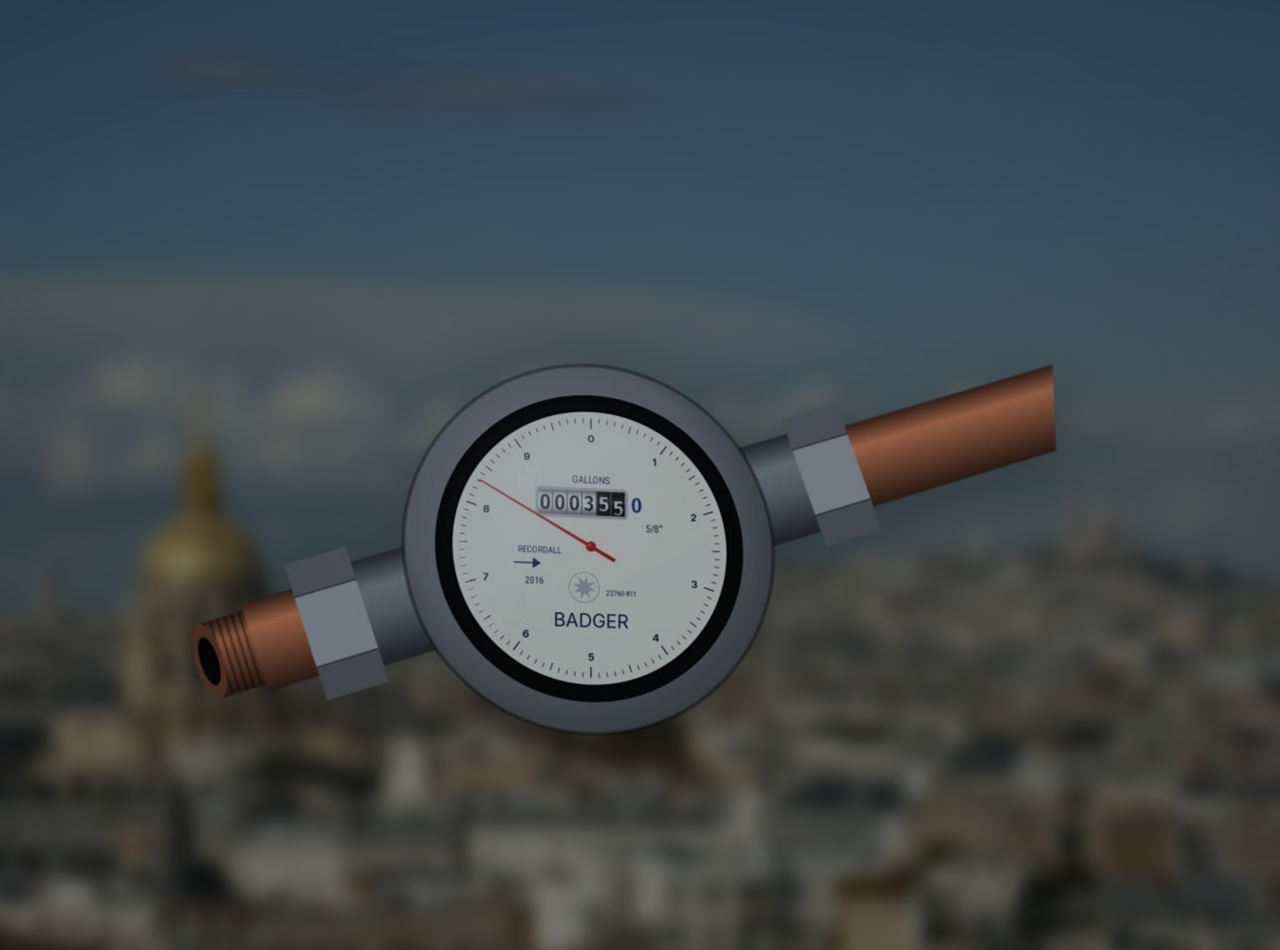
3548.3 gal
